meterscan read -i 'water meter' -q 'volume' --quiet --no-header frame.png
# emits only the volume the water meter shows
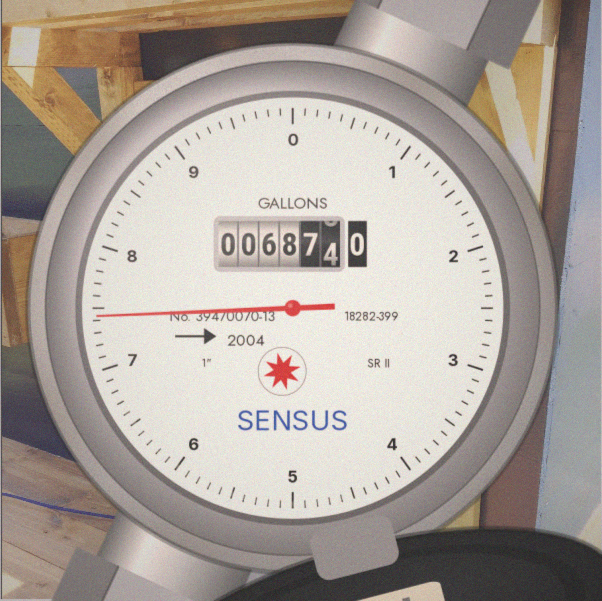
68737.4 gal
